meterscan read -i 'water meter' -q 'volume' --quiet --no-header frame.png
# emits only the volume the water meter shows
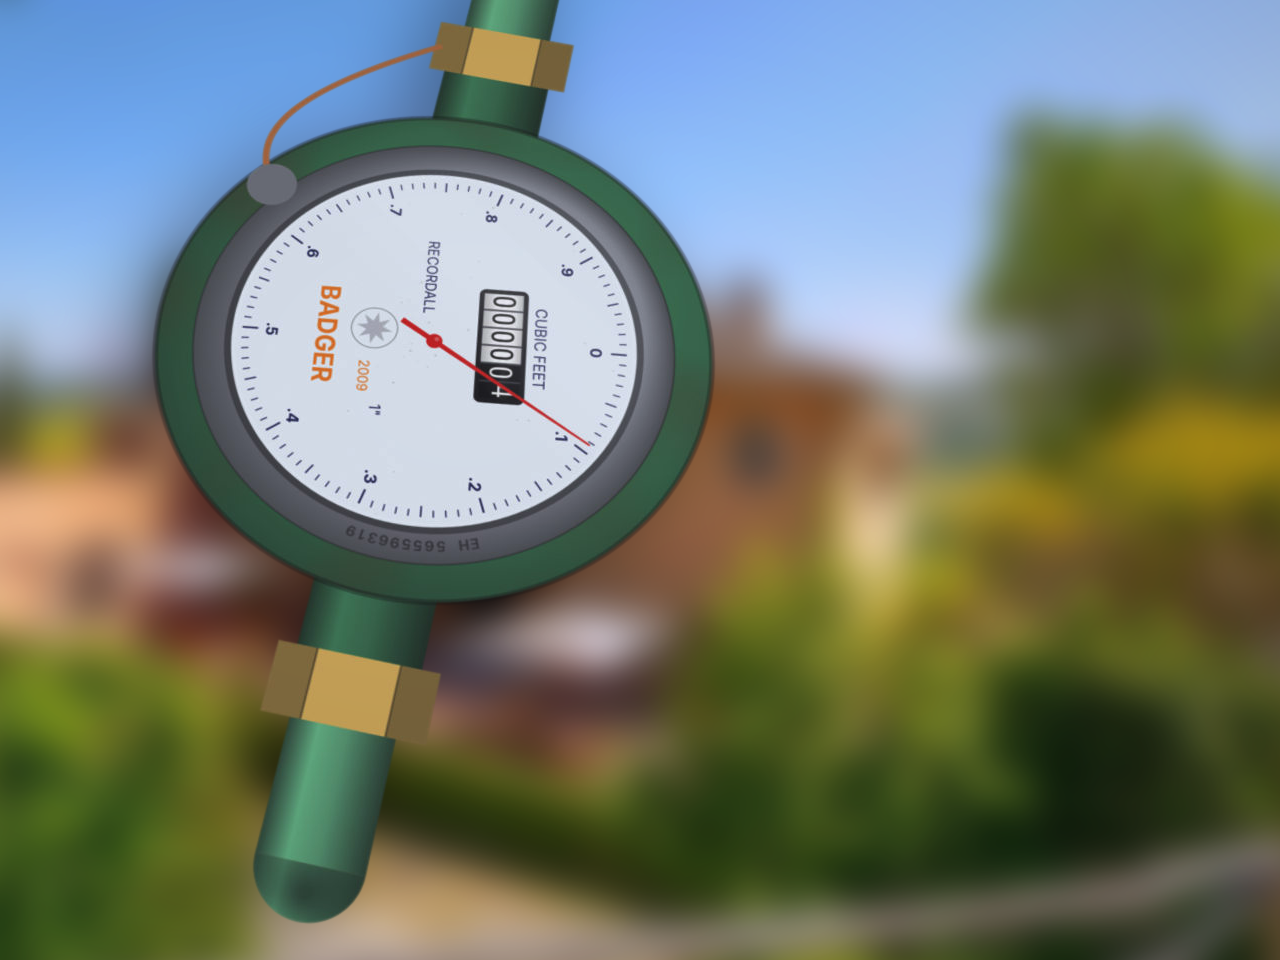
4.09 ft³
